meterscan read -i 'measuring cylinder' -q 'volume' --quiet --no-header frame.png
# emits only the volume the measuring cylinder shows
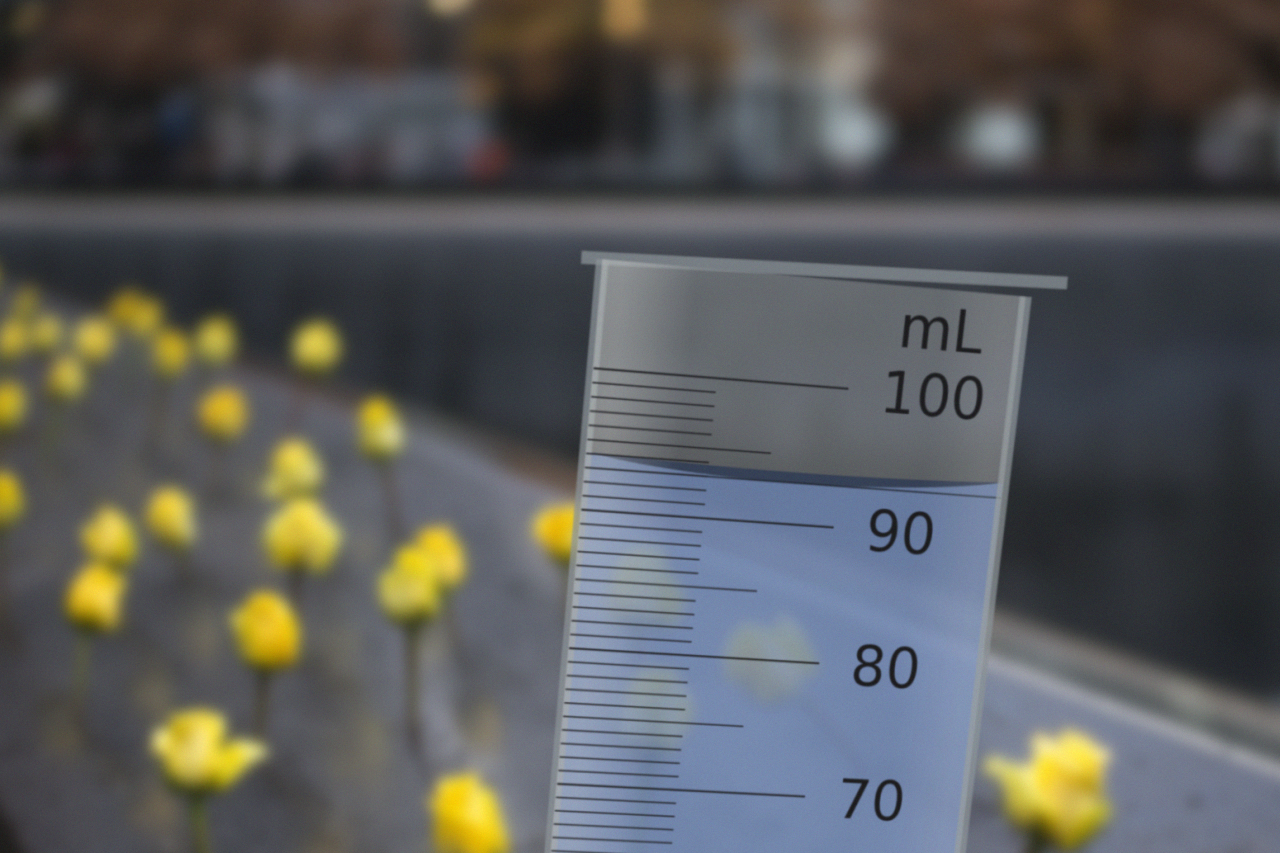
93 mL
